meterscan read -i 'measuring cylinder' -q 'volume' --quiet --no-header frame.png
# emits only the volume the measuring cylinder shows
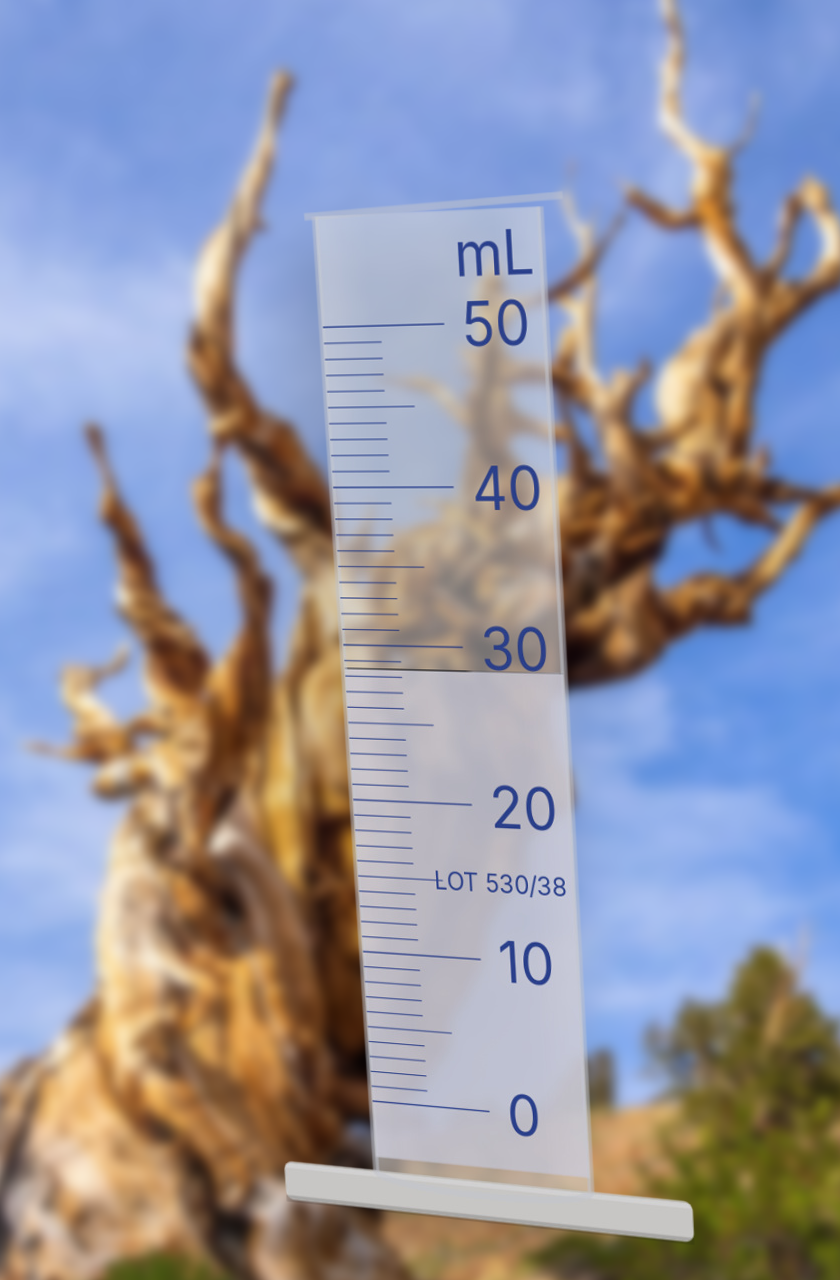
28.5 mL
